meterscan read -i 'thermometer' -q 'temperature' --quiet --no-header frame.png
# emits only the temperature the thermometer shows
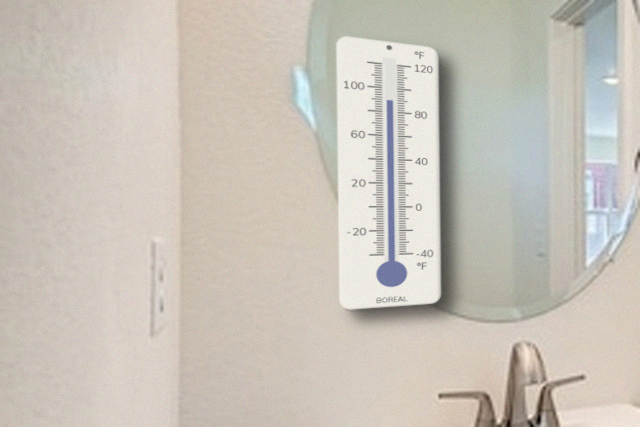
90 °F
